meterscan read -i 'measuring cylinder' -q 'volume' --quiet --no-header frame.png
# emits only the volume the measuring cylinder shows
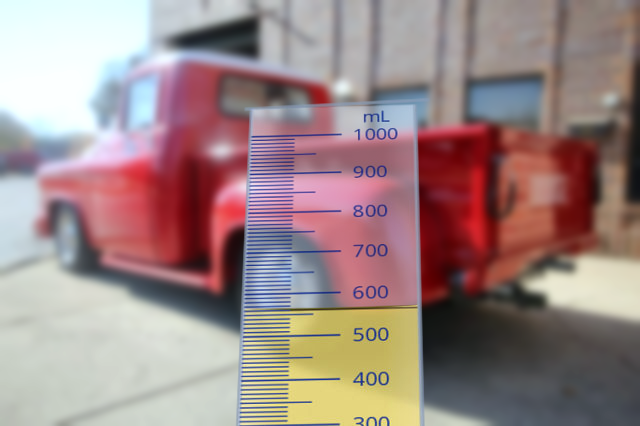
560 mL
